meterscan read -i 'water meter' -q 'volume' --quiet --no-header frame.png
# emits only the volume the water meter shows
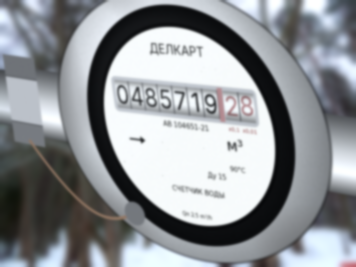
485719.28 m³
